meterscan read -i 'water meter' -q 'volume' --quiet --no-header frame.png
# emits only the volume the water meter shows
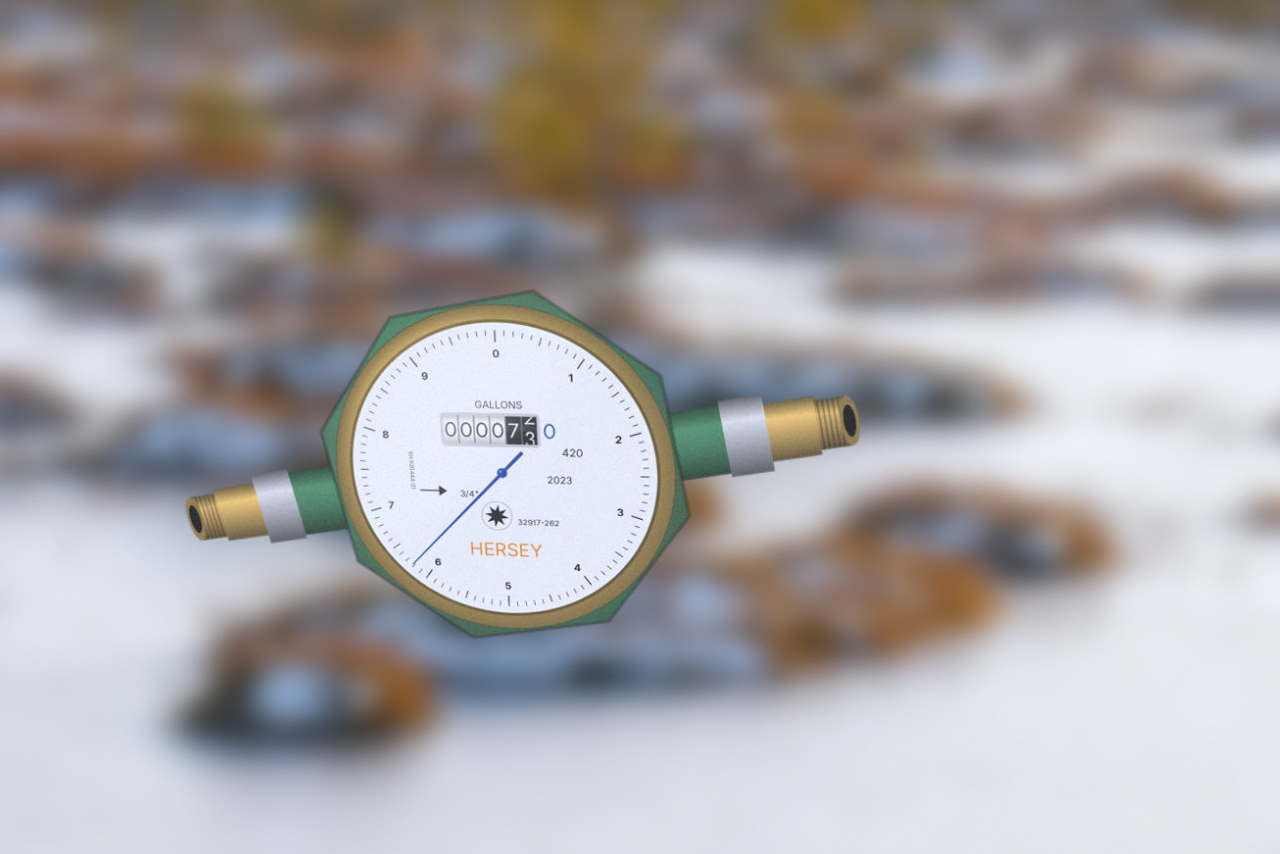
726.2 gal
